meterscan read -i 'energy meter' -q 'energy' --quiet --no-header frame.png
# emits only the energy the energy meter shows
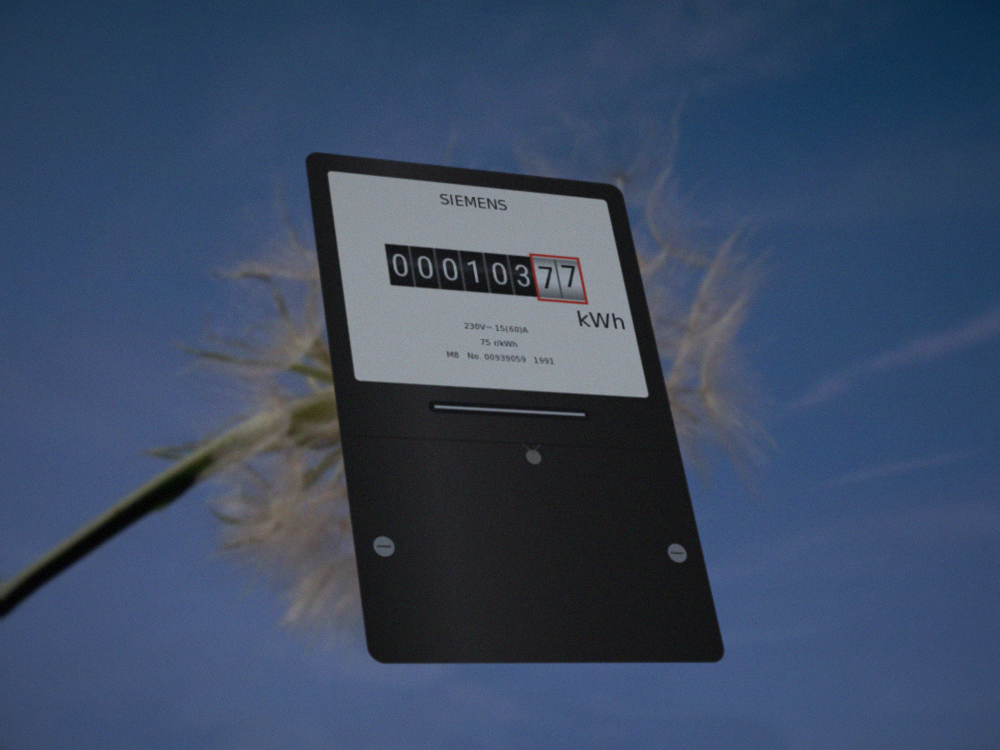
103.77 kWh
